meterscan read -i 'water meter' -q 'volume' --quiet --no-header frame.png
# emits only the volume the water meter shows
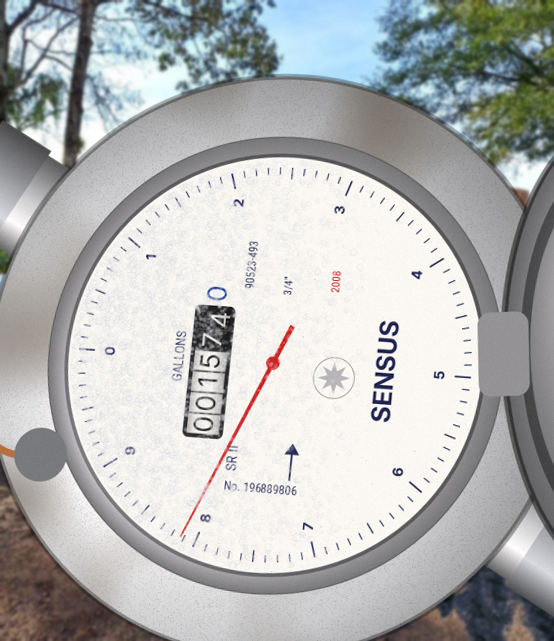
15738.1 gal
